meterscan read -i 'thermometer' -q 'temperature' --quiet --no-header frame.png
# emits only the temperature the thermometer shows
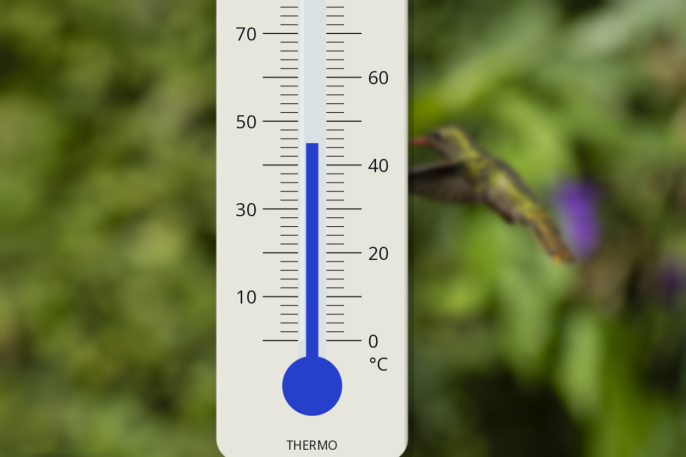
45 °C
